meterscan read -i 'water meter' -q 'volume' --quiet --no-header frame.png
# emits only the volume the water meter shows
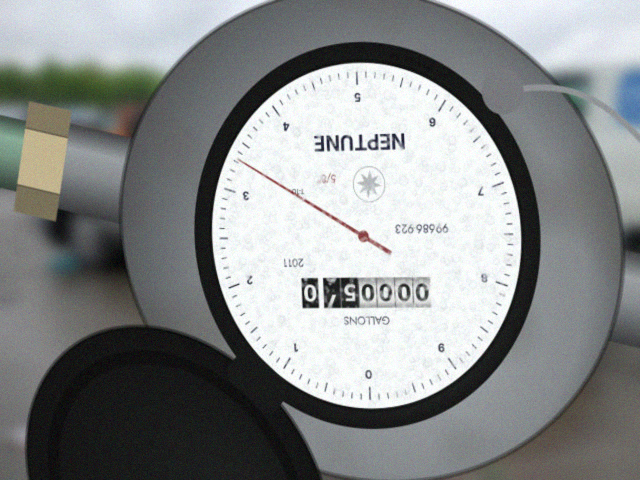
573.3 gal
